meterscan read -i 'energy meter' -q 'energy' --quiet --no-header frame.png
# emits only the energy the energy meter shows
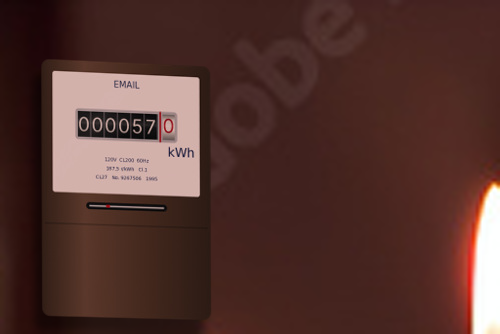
57.0 kWh
